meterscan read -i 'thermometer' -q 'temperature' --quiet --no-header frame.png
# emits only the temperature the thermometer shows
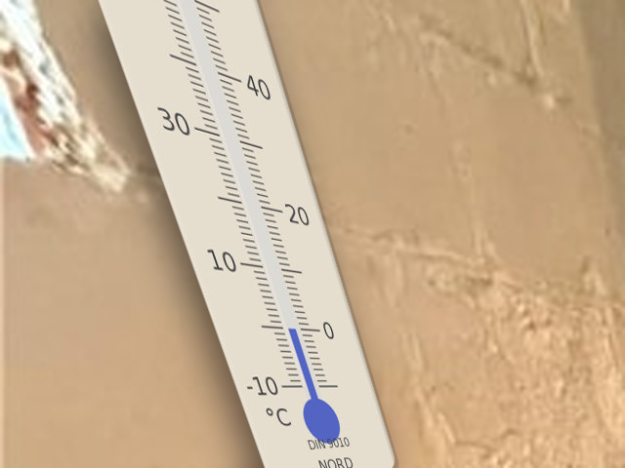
0 °C
